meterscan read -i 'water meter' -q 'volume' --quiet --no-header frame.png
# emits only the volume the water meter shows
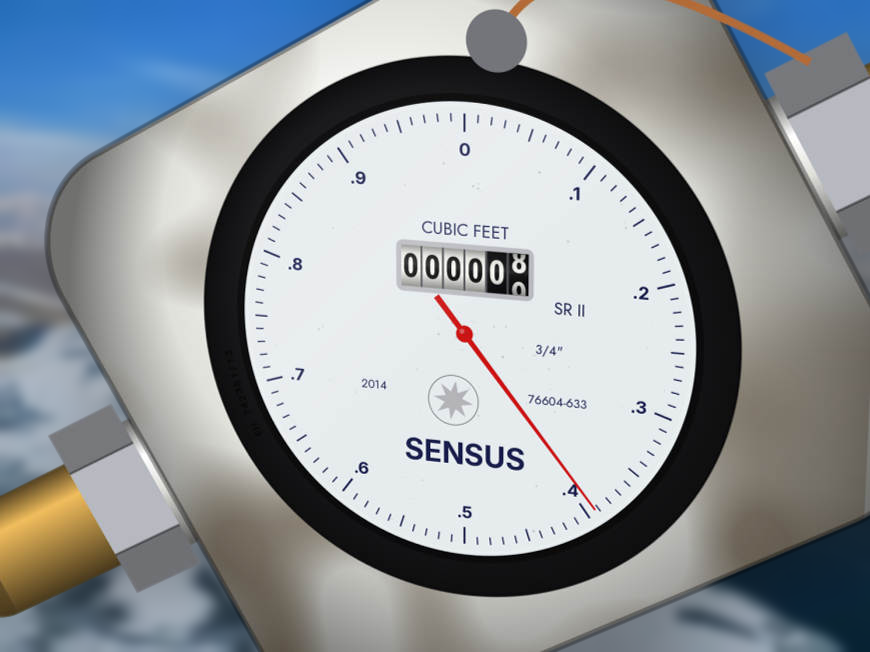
8.39 ft³
